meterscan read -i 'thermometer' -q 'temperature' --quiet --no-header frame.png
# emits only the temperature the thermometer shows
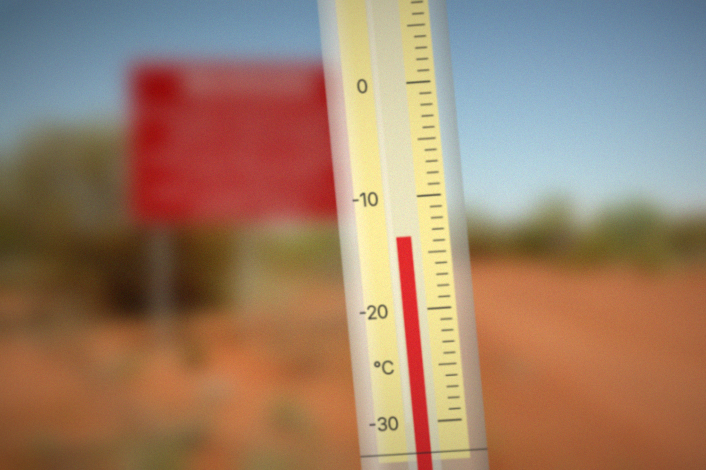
-13.5 °C
